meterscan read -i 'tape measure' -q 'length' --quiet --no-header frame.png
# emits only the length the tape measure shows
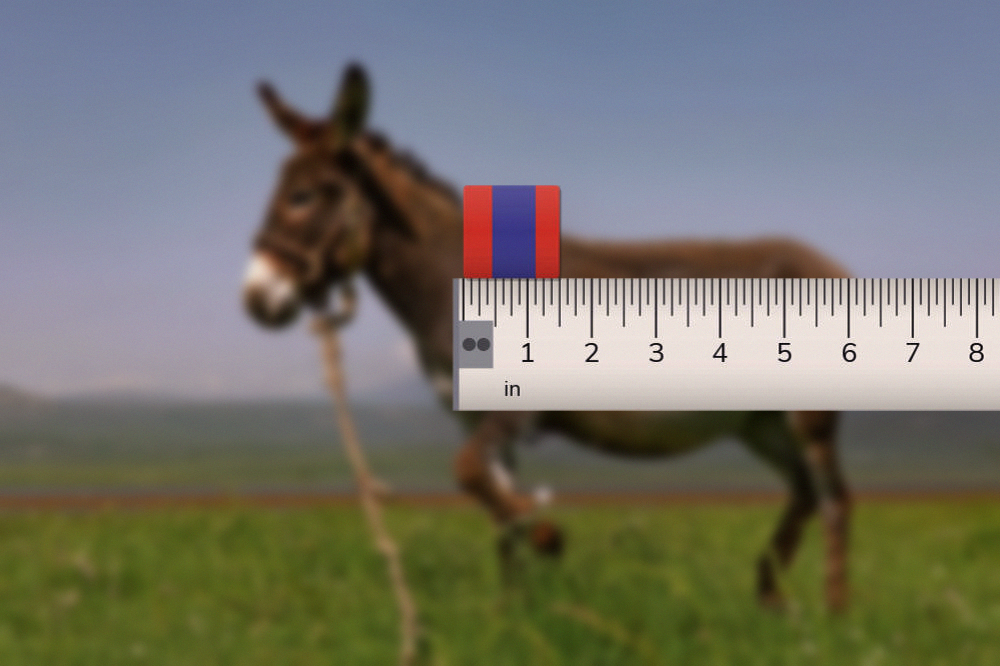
1.5 in
